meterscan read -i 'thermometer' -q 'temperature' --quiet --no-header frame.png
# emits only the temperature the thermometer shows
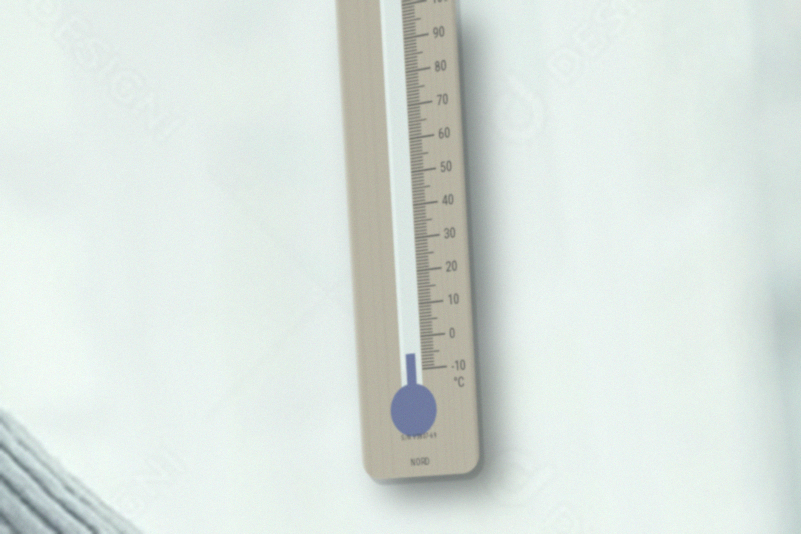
-5 °C
